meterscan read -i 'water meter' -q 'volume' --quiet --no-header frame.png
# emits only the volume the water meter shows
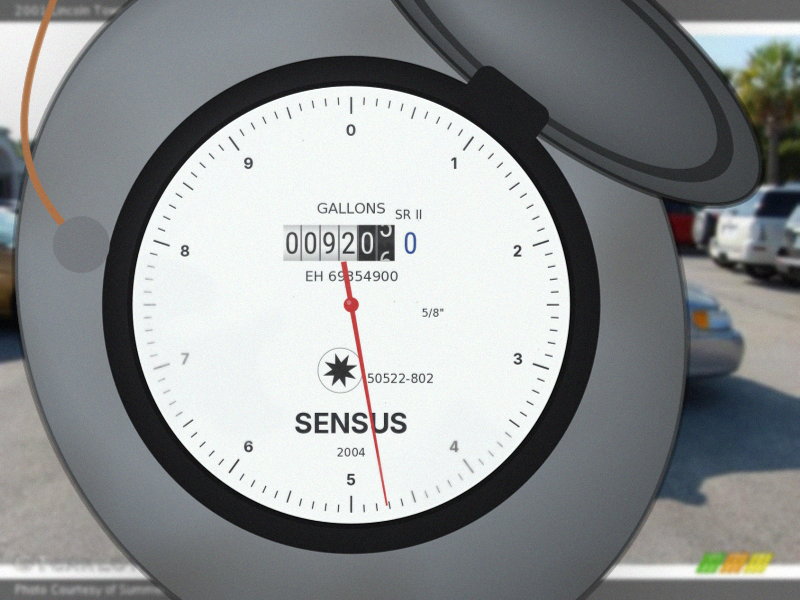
92054.7 gal
